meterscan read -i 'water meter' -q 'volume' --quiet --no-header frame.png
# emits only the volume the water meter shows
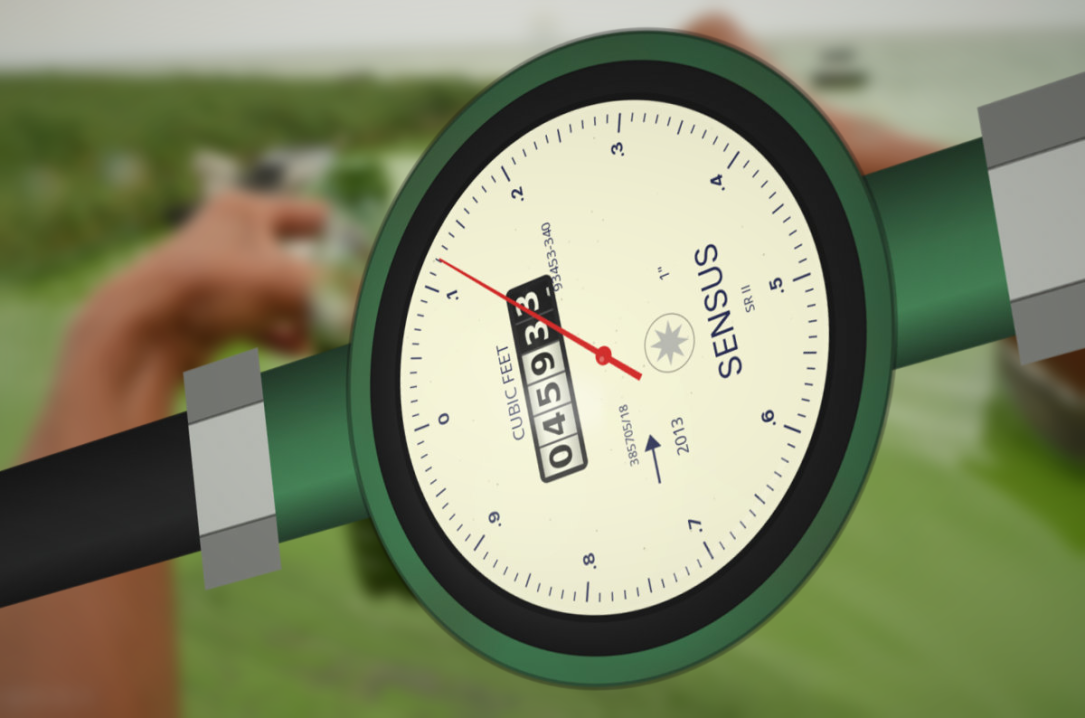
45933.12 ft³
